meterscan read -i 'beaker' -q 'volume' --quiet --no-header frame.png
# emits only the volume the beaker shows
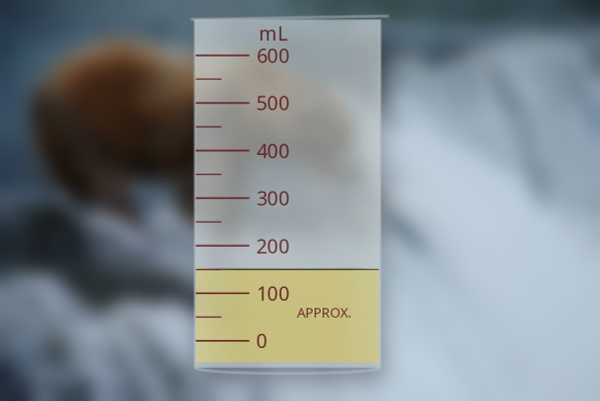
150 mL
